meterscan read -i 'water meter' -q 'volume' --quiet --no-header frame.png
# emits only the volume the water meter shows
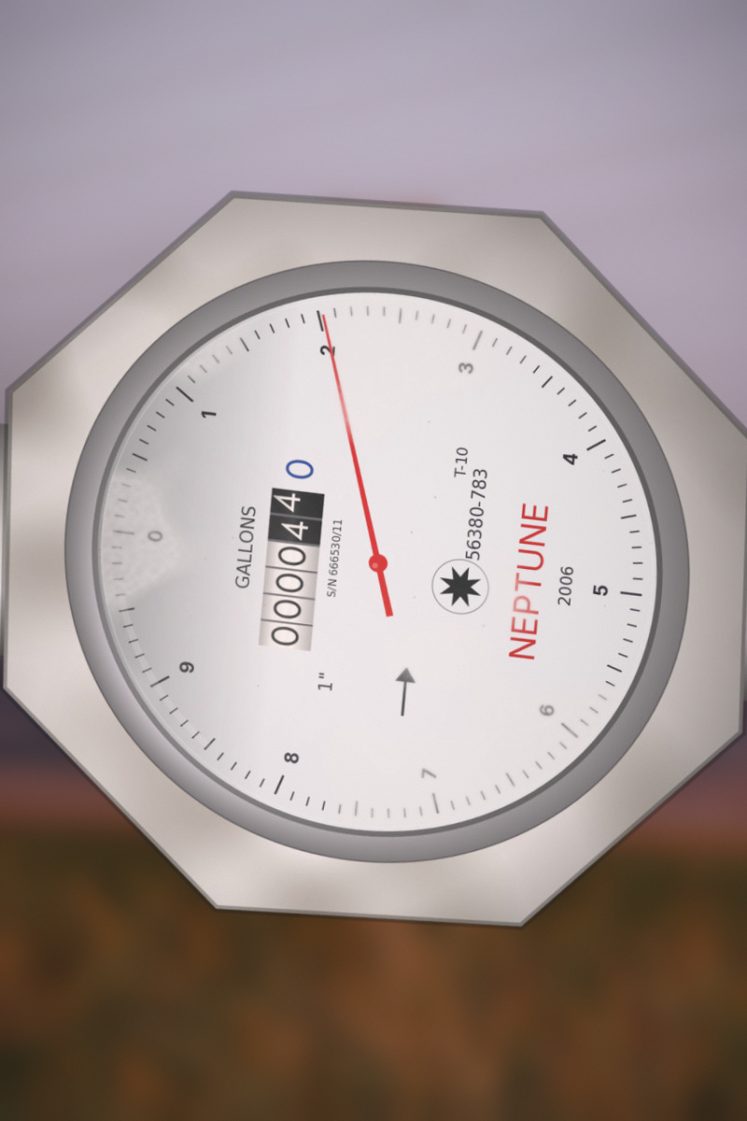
442.0 gal
